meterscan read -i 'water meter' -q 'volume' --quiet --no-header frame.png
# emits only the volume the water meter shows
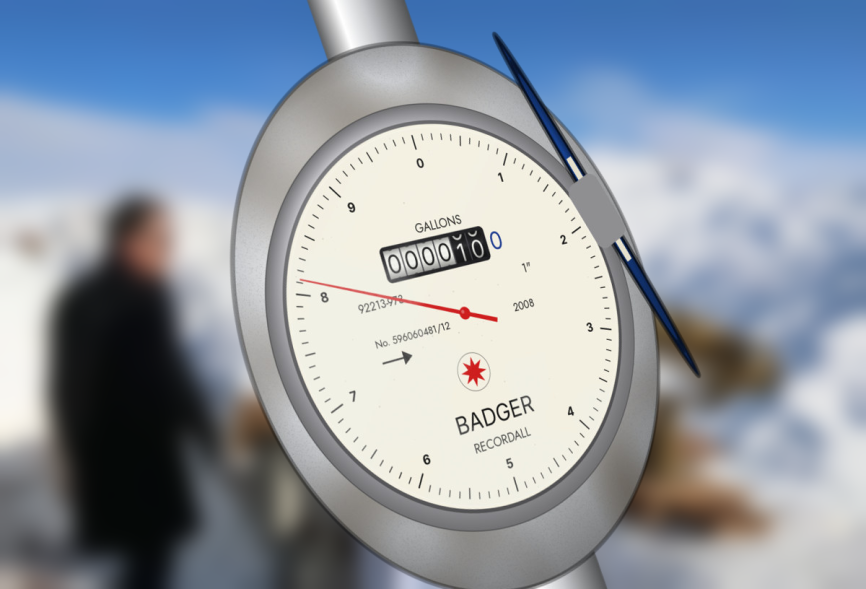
98.1 gal
